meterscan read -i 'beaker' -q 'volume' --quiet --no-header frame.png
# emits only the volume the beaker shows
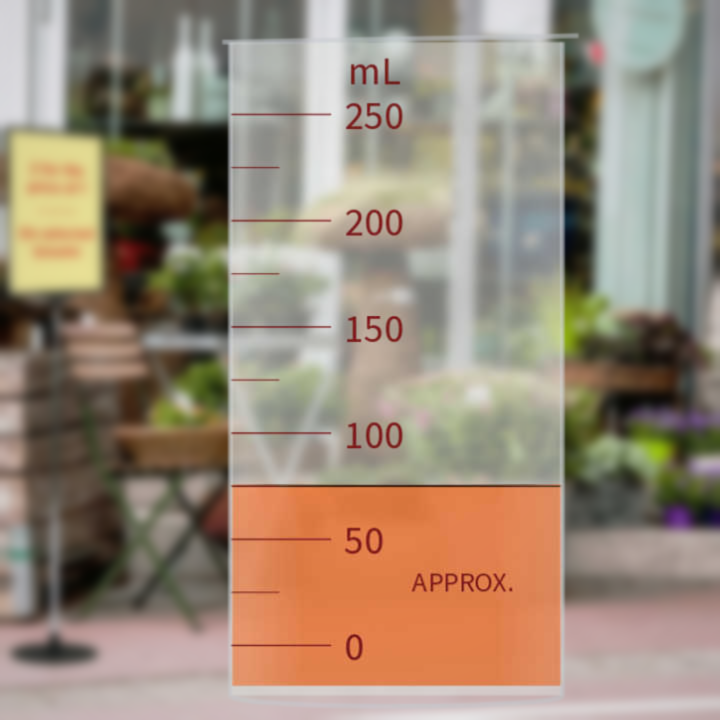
75 mL
